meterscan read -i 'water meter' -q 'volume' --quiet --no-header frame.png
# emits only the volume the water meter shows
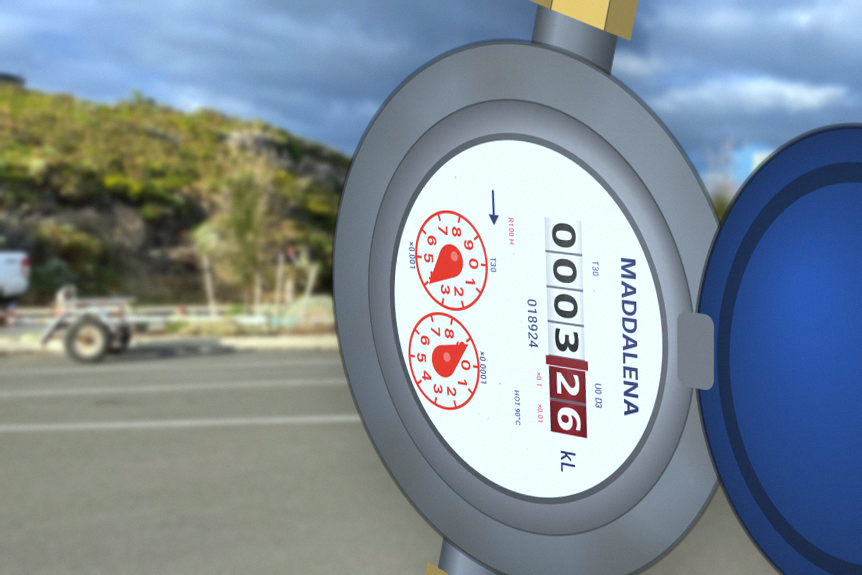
3.2639 kL
